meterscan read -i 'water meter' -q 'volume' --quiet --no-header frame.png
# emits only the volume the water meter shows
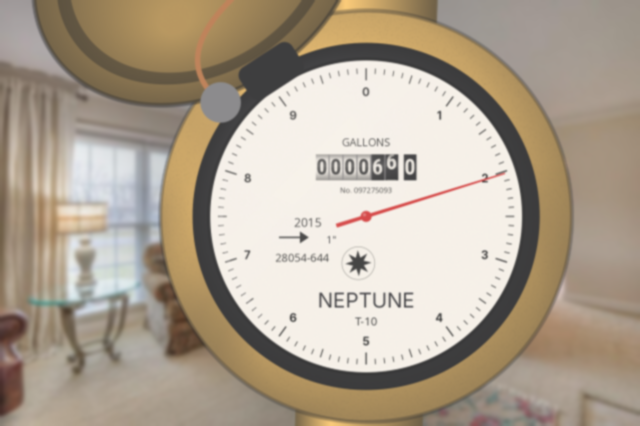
662.0 gal
